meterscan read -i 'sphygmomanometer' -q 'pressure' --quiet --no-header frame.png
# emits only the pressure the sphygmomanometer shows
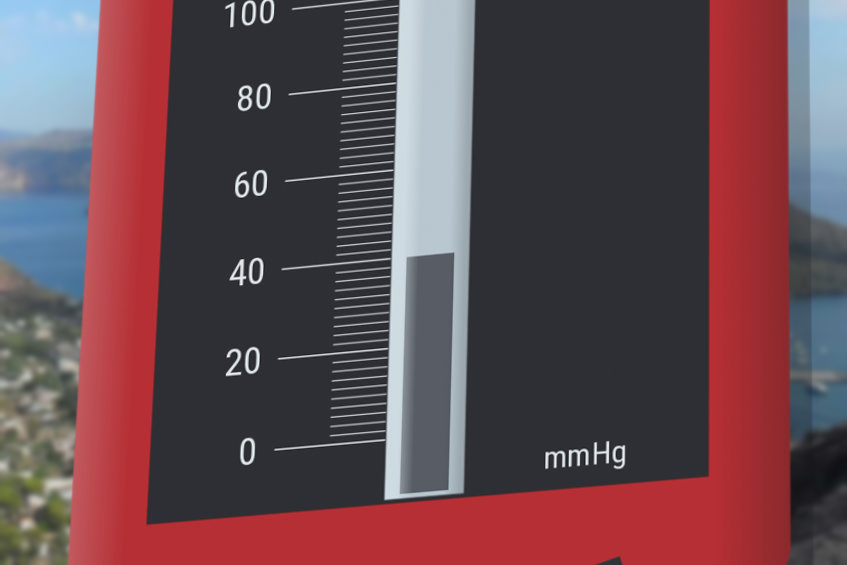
40 mmHg
